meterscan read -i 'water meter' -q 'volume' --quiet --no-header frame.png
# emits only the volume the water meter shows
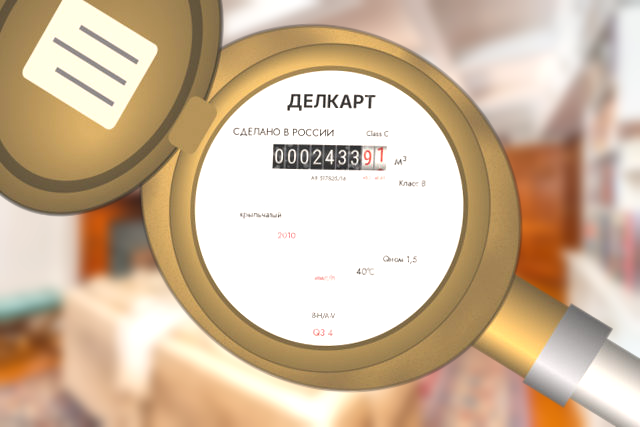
2433.91 m³
